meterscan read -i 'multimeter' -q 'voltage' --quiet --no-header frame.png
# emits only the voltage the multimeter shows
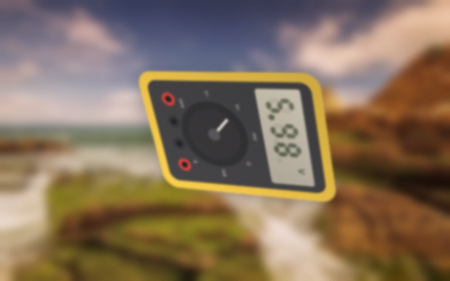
5.98 V
